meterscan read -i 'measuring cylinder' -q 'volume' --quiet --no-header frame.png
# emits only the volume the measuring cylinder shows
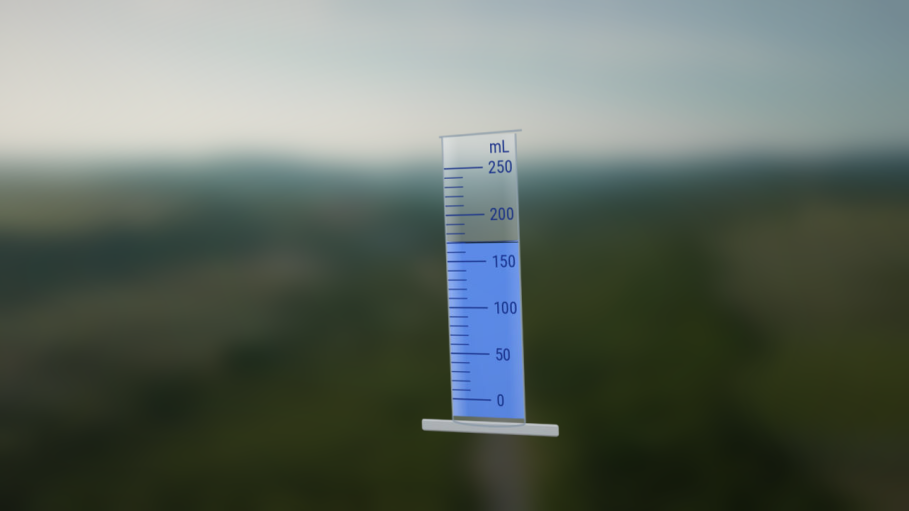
170 mL
